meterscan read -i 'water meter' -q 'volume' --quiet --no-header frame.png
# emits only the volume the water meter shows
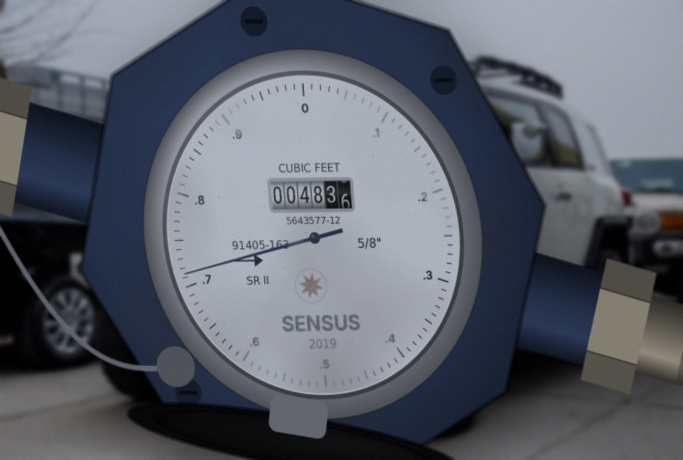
4835.71 ft³
